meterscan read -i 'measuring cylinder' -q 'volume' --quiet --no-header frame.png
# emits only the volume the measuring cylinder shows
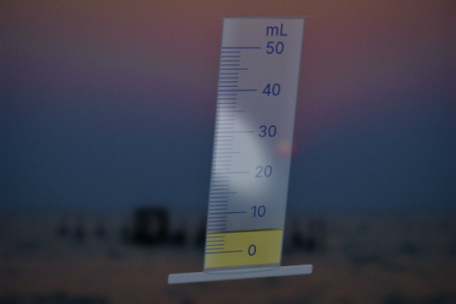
5 mL
